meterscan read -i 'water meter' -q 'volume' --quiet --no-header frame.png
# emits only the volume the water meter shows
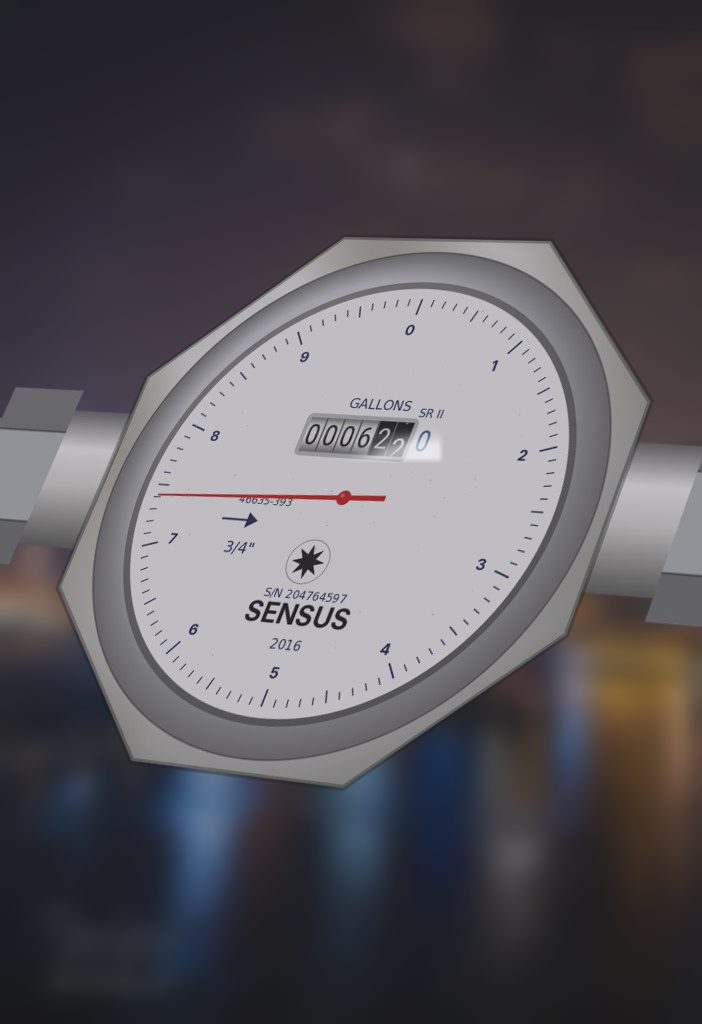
6217.4 gal
